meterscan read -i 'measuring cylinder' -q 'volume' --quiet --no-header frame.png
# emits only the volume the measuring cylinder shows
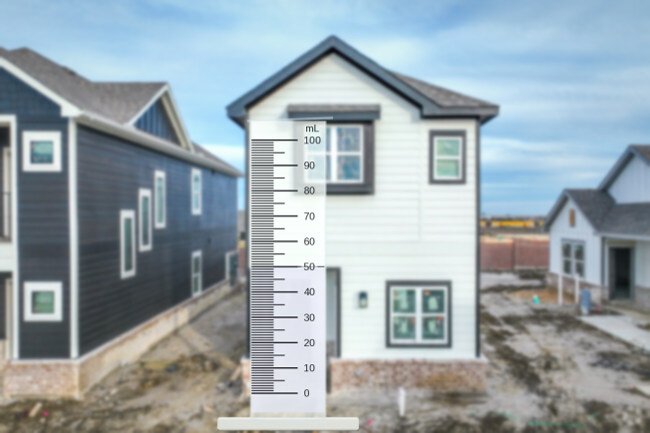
50 mL
